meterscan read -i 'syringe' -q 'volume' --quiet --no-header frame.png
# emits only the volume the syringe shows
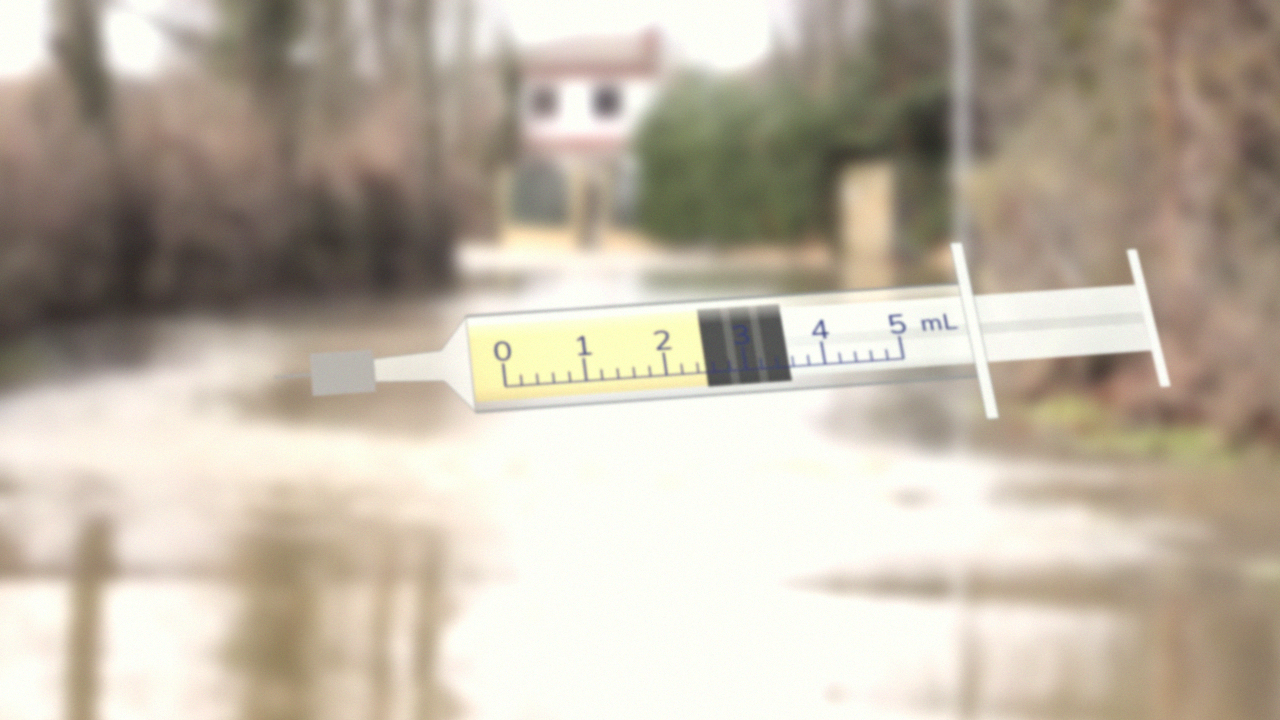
2.5 mL
